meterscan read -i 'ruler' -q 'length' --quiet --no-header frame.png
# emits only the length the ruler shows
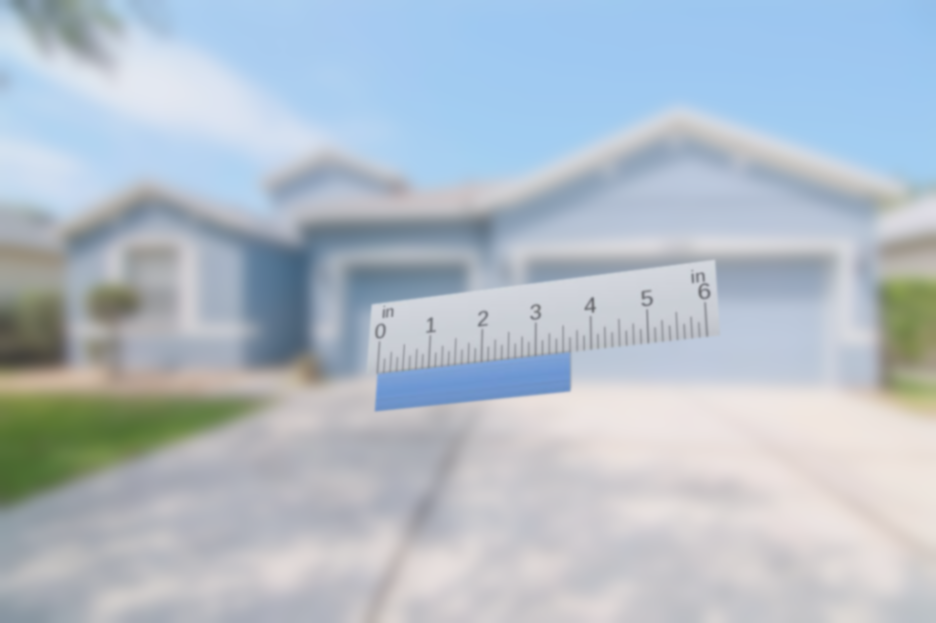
3.625 in
